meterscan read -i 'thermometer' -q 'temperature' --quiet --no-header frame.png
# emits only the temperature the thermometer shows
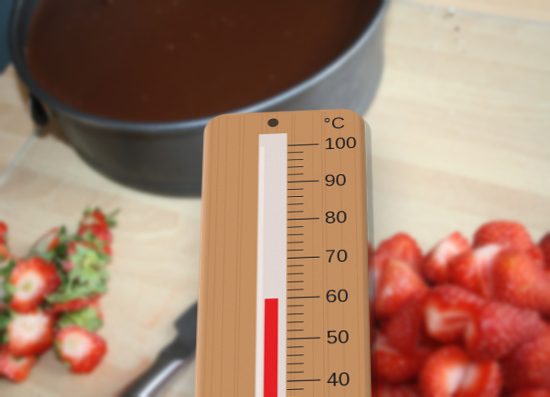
60 °C
